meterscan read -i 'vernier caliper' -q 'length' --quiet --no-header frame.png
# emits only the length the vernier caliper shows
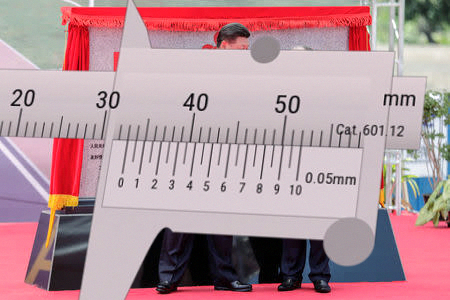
33.0 mm
